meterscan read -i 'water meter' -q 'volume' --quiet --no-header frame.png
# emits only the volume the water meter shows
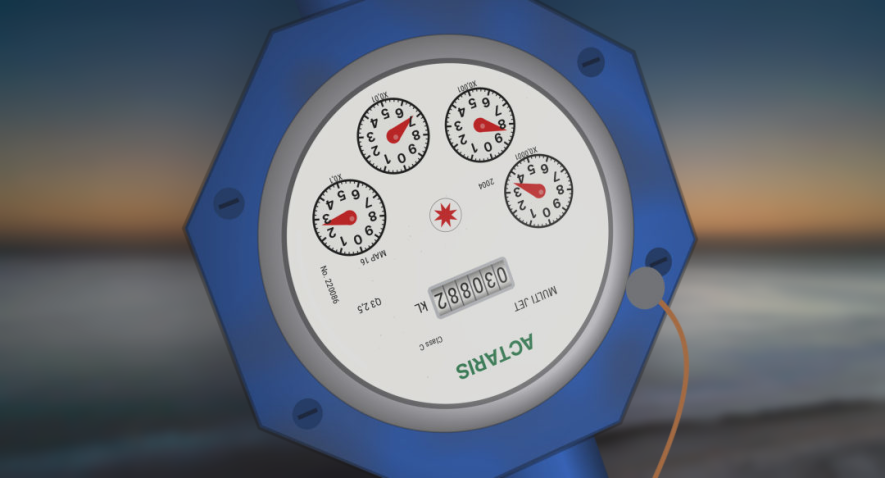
30882.2683 kL
